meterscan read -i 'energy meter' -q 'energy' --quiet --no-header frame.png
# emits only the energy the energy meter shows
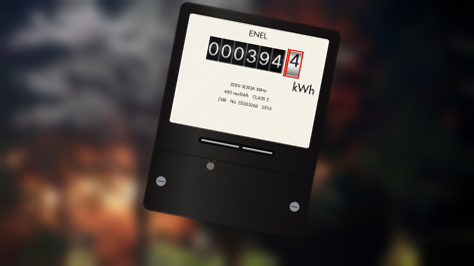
394.4 kWh
